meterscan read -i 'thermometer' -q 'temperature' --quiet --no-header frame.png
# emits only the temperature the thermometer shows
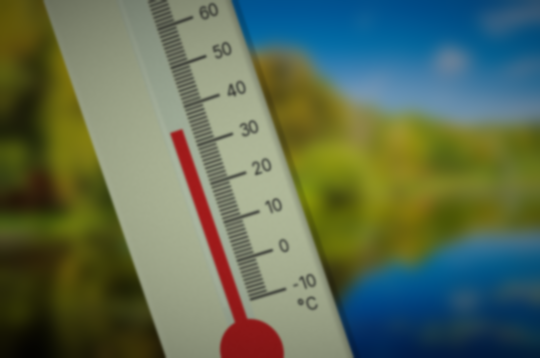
35 °C
